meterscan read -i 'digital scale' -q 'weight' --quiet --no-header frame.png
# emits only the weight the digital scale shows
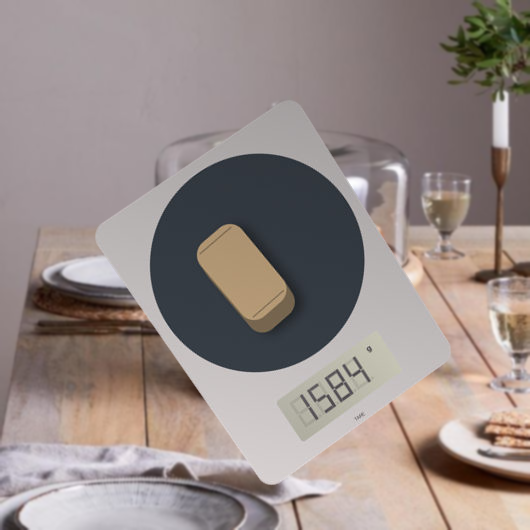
1584 g
